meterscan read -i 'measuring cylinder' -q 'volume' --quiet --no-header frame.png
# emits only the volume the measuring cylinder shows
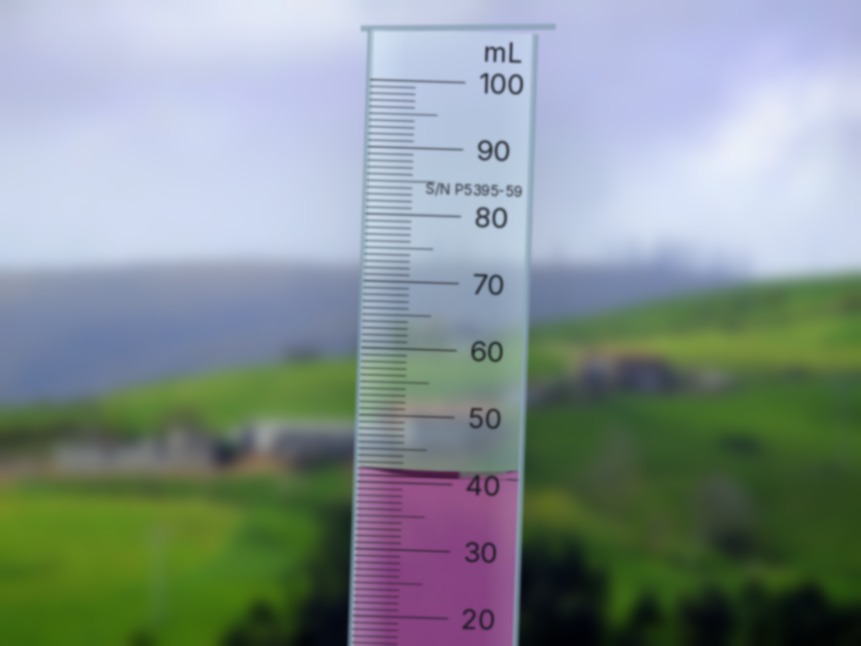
41 mL
